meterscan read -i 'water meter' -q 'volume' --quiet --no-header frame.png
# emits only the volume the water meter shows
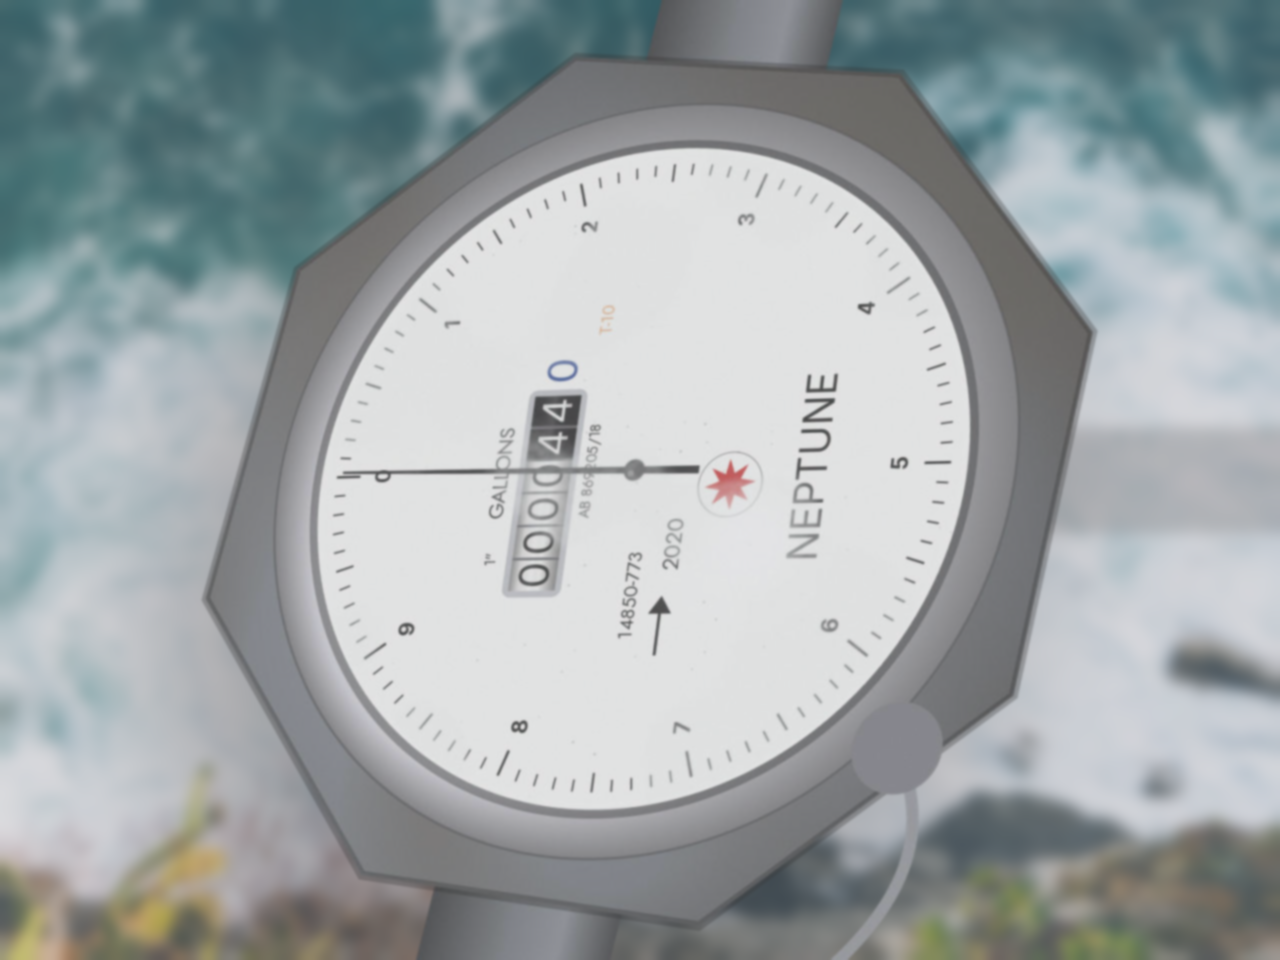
440.0 gal
